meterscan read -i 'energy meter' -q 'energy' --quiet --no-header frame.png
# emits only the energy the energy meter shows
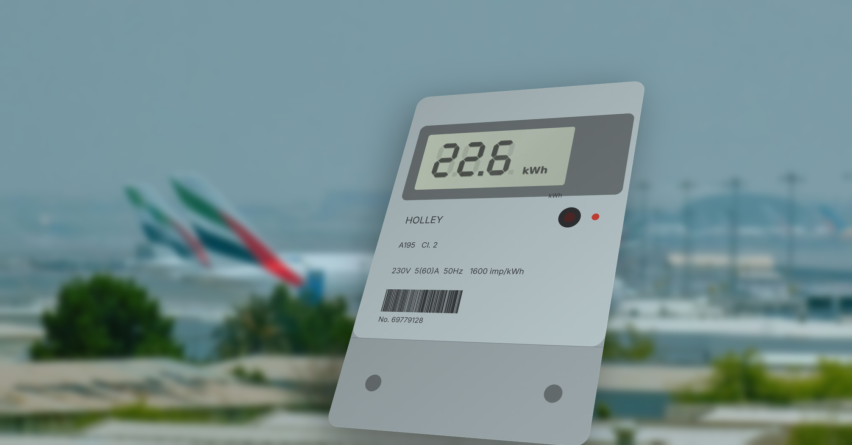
22.6 kWh
